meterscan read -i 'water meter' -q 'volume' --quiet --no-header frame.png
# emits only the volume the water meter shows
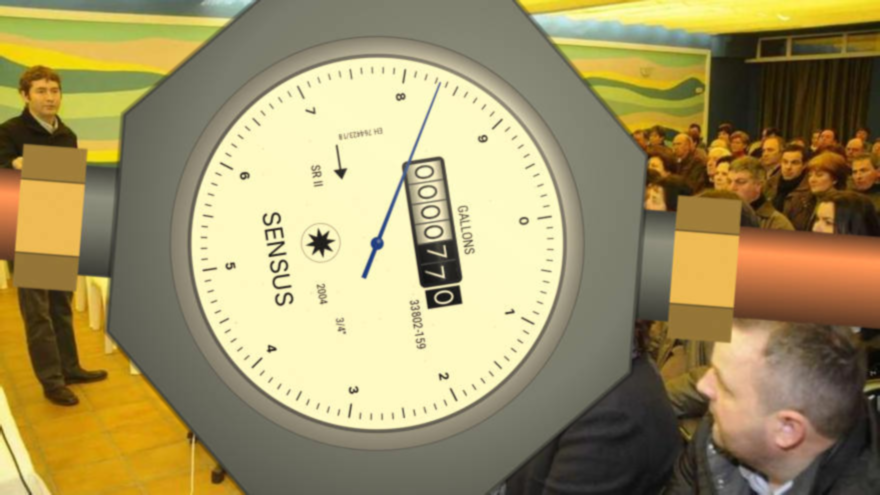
768.3 gal
